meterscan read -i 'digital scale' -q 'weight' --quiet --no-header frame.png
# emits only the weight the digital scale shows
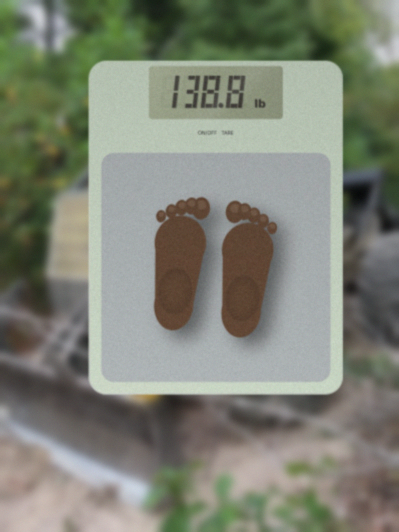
138.8 lb
